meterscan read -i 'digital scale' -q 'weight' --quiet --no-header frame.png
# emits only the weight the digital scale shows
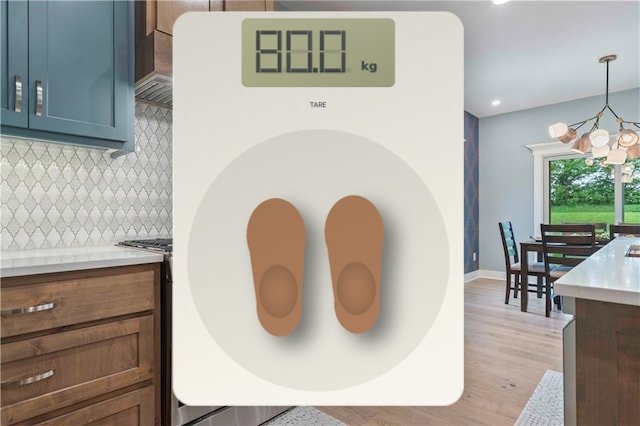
80.0 kg
